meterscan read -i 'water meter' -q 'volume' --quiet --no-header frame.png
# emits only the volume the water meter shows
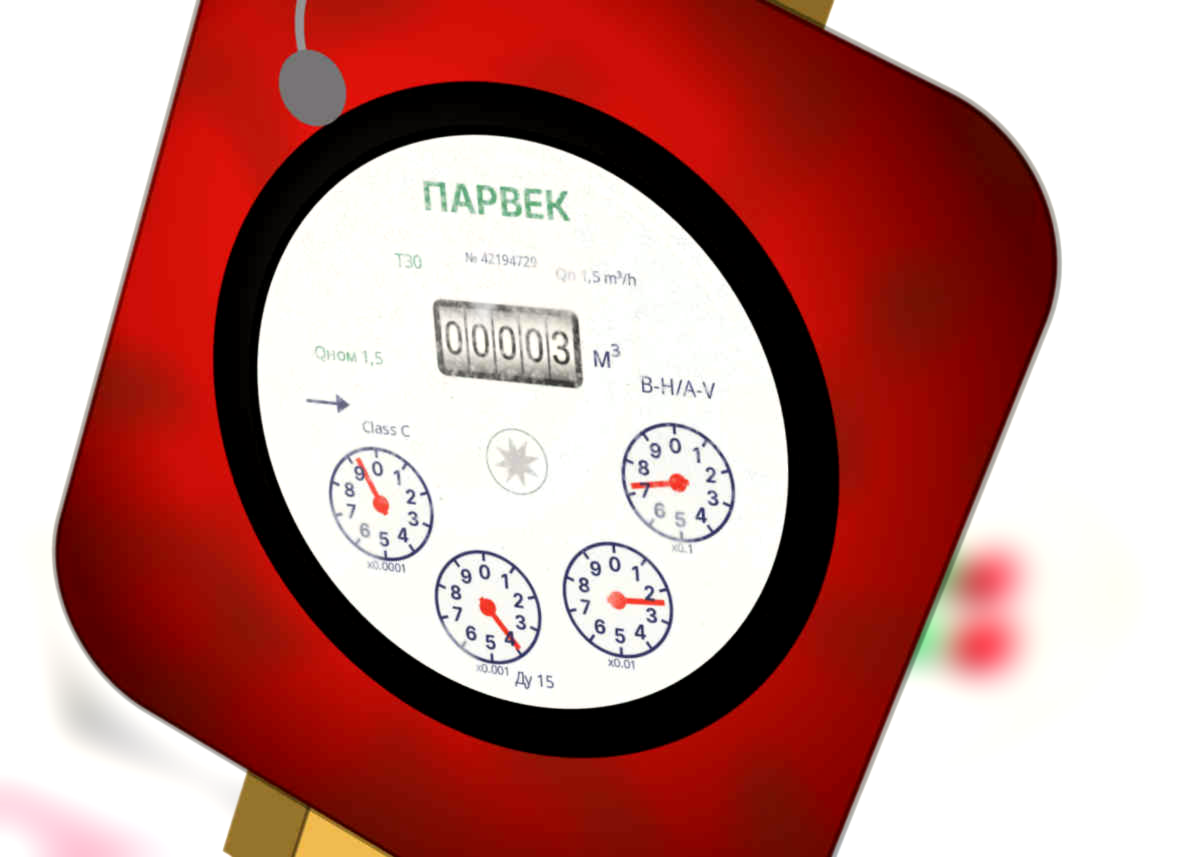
3.7239 m³
